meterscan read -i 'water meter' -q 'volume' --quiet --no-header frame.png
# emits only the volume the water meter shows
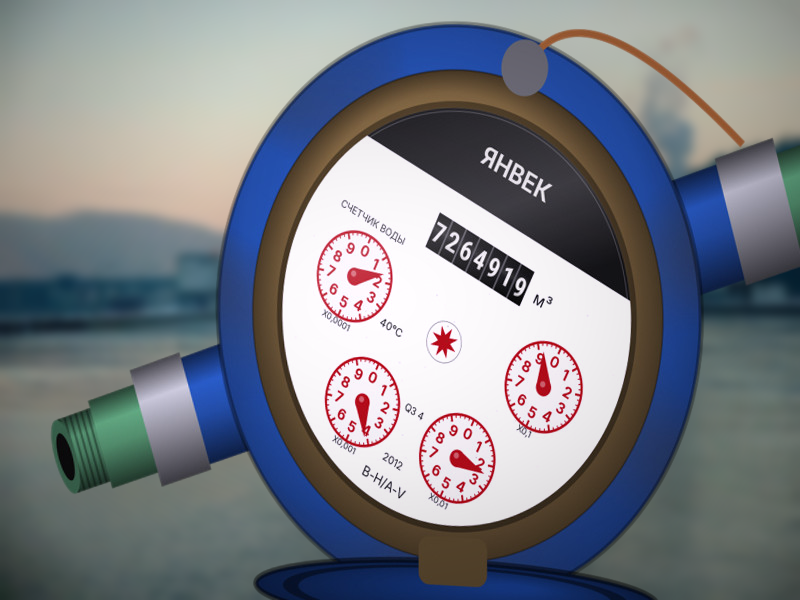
7264918.9241 m³
